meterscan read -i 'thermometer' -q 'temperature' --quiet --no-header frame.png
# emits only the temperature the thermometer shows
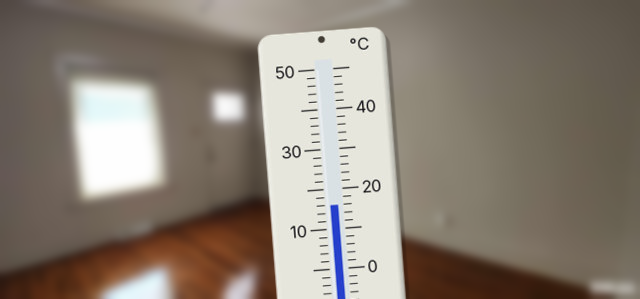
16 °C
